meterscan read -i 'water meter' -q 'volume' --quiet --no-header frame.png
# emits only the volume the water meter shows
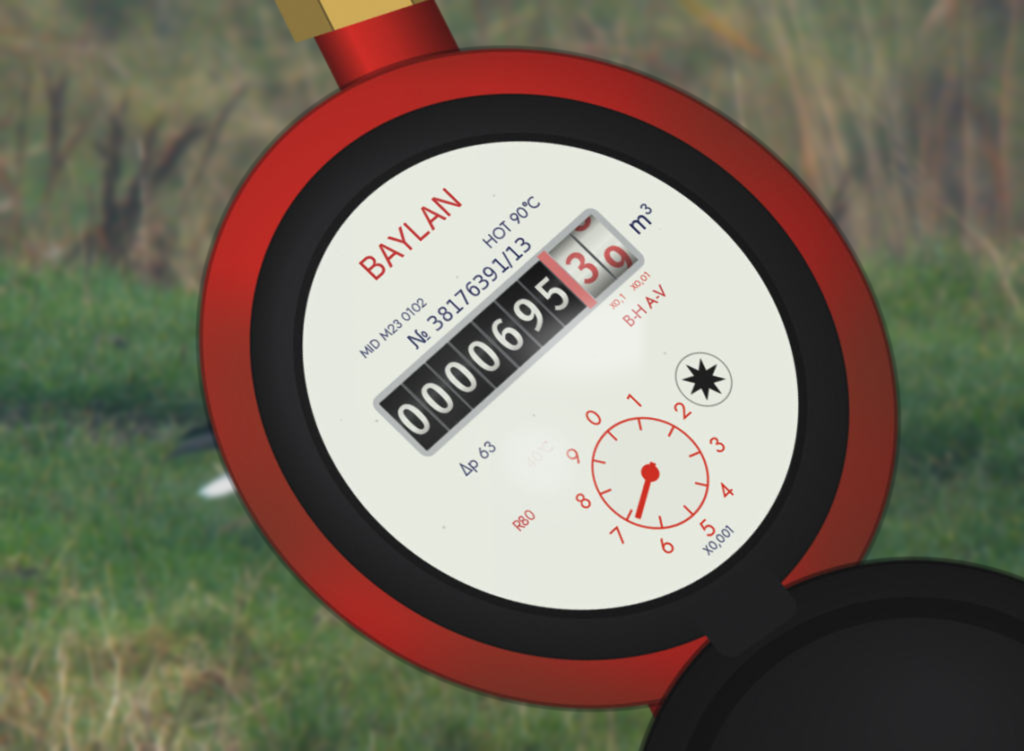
695.386 m³
